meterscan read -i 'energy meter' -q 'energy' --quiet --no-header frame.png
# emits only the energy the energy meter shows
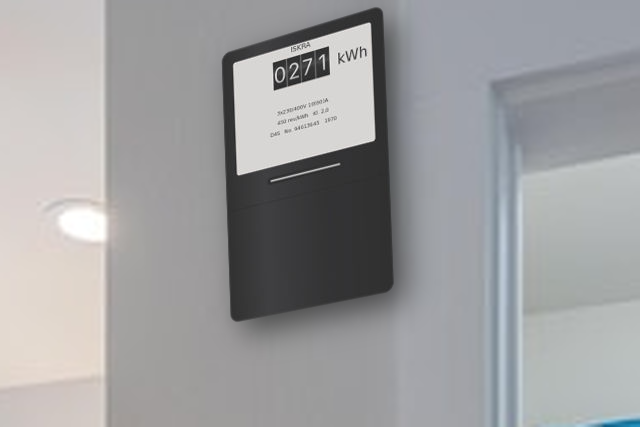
271 kWh
